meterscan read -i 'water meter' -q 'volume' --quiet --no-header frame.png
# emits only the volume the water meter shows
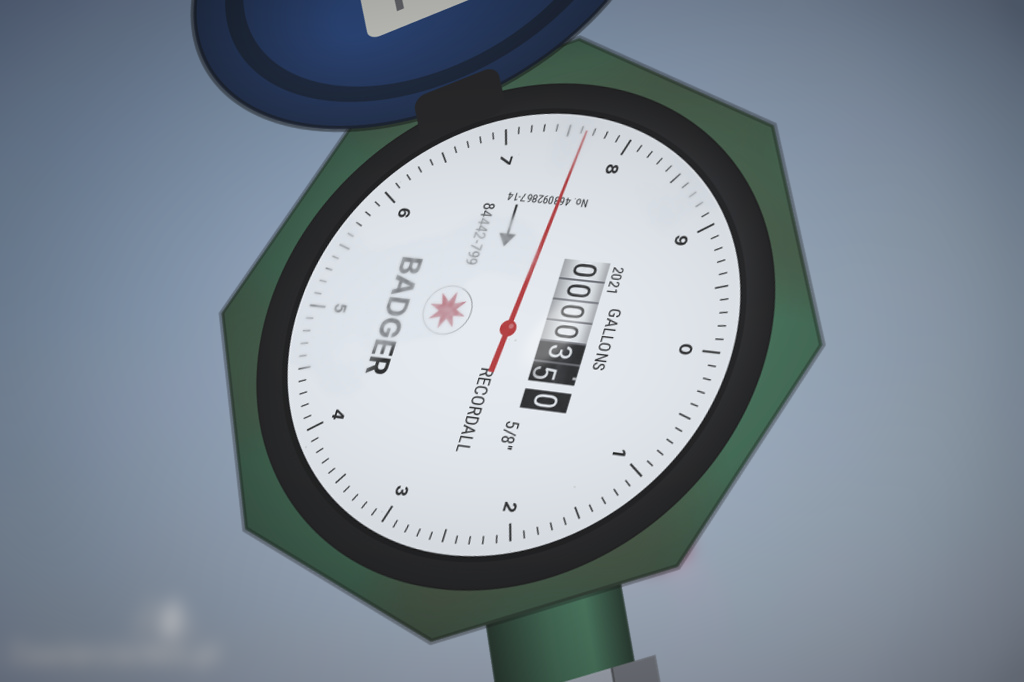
347.6 gal
